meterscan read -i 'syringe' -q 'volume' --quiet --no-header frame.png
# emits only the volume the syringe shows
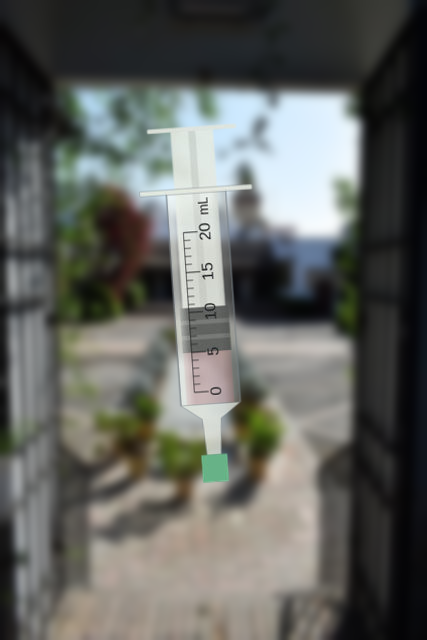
5 mL
